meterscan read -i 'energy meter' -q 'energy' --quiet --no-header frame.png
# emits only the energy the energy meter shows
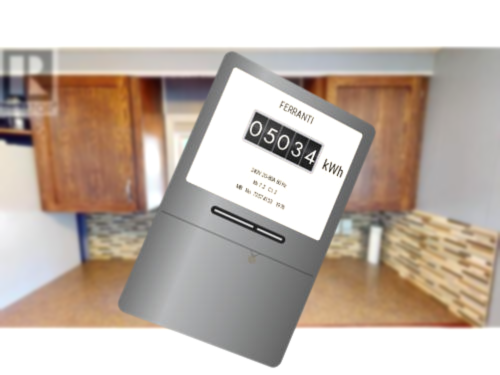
5034 kWh
